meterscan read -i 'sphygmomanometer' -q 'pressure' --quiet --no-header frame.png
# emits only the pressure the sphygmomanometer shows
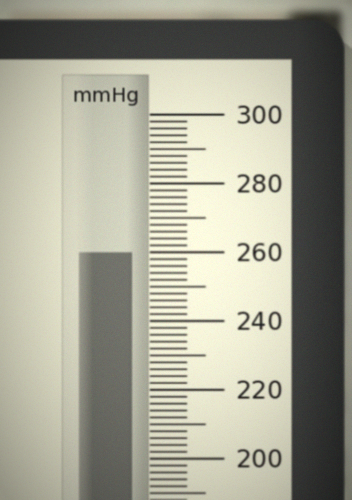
260 mmHg
